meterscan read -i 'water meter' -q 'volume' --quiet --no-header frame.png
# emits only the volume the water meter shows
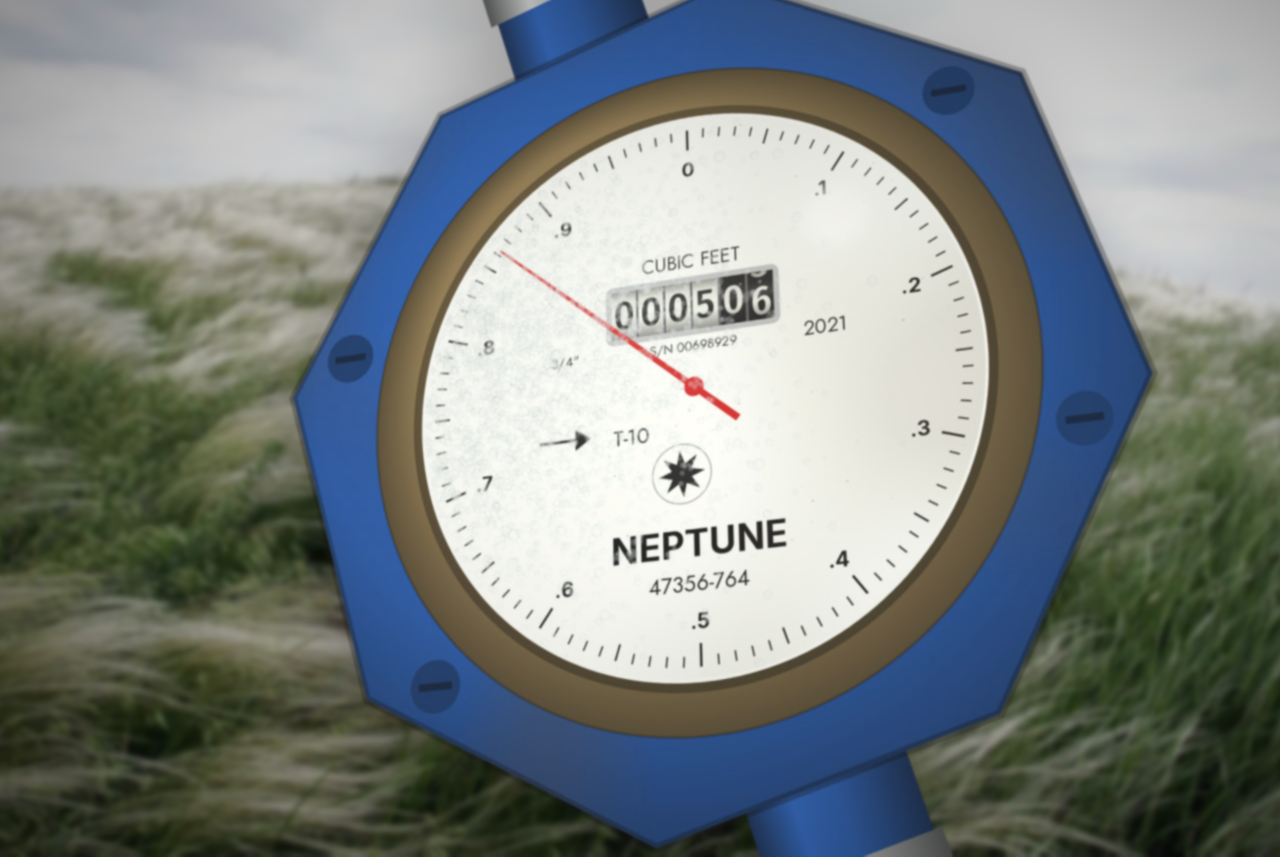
505.86 ft³
